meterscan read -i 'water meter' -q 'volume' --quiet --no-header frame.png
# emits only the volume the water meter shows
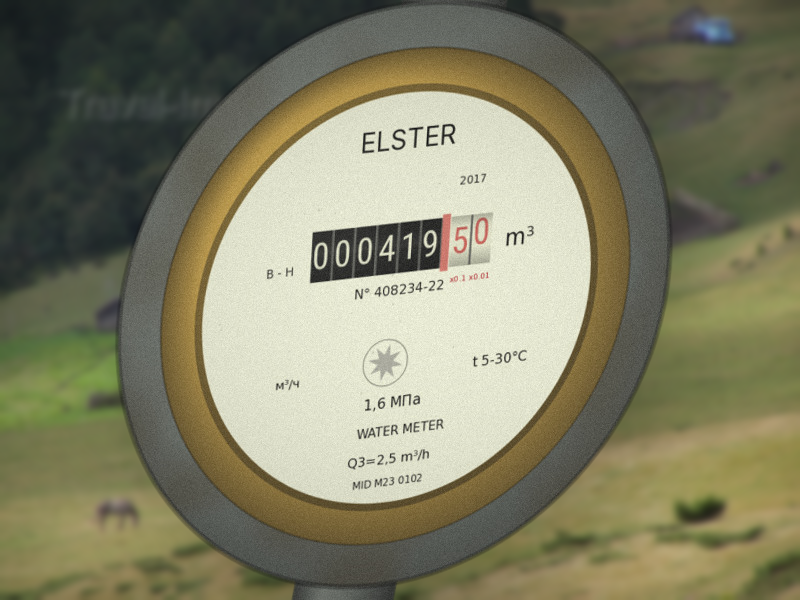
419.50 m³
